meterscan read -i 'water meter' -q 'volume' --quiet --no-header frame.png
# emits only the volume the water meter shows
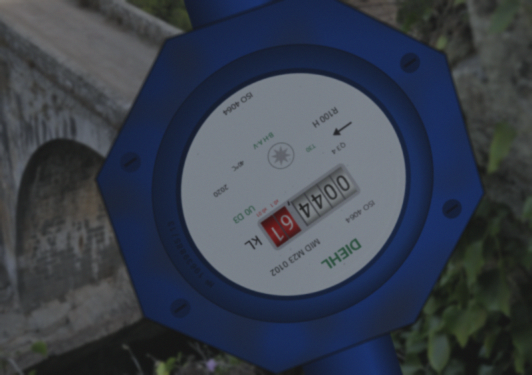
44.61 kL
